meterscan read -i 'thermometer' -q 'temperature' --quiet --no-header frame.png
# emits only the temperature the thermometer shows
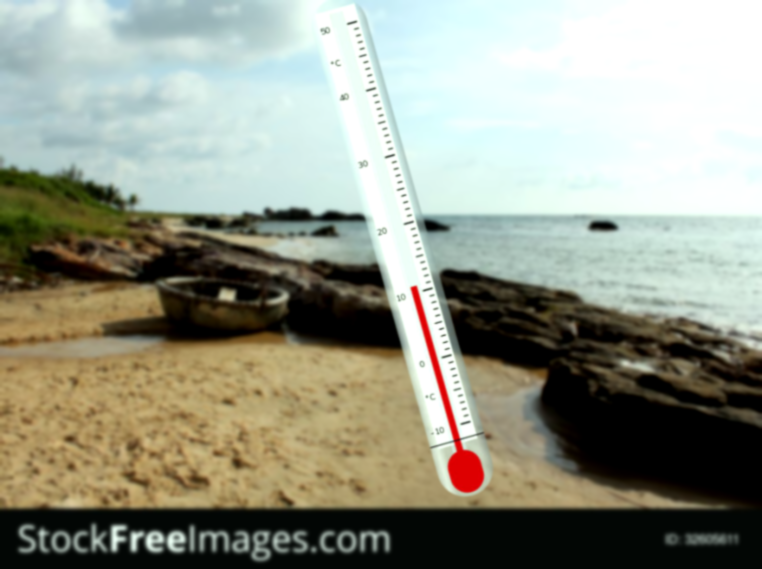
11 °C
